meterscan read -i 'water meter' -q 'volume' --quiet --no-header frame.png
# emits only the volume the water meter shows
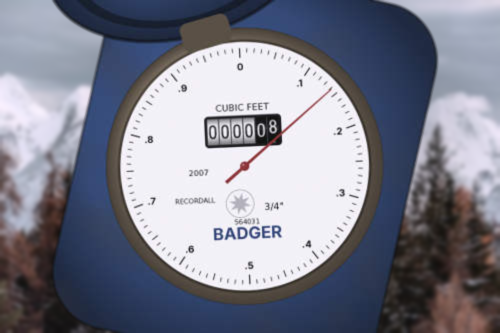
8.14 ft³
